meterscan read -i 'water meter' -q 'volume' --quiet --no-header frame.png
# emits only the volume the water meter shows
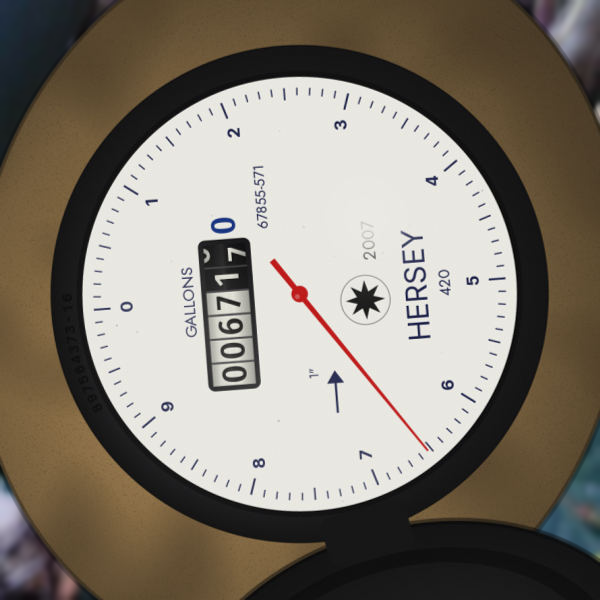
67166.5 gal
